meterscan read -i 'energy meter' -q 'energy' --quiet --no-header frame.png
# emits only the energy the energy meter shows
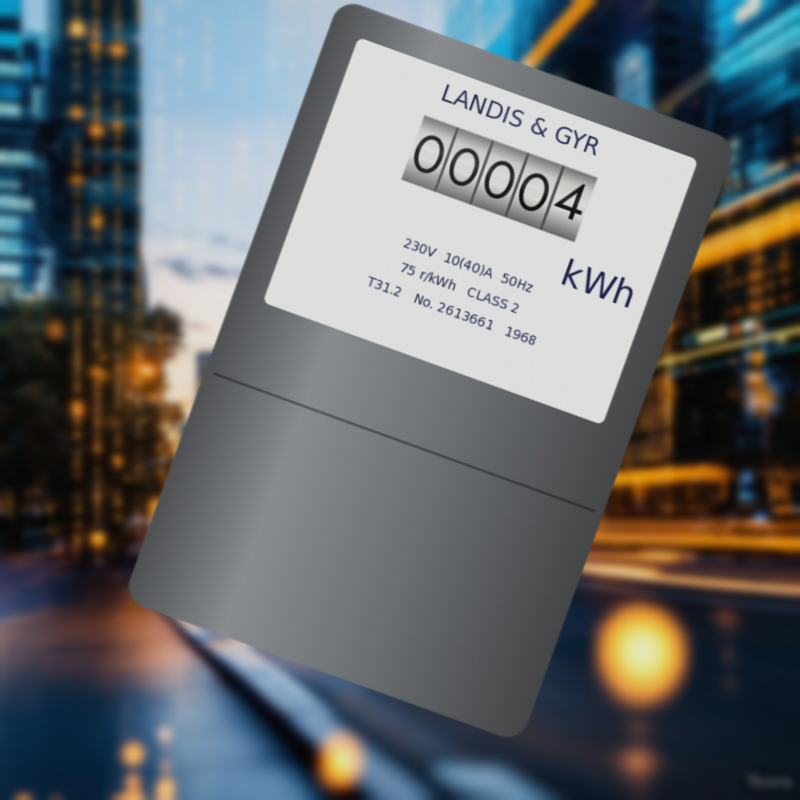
4 kWh
